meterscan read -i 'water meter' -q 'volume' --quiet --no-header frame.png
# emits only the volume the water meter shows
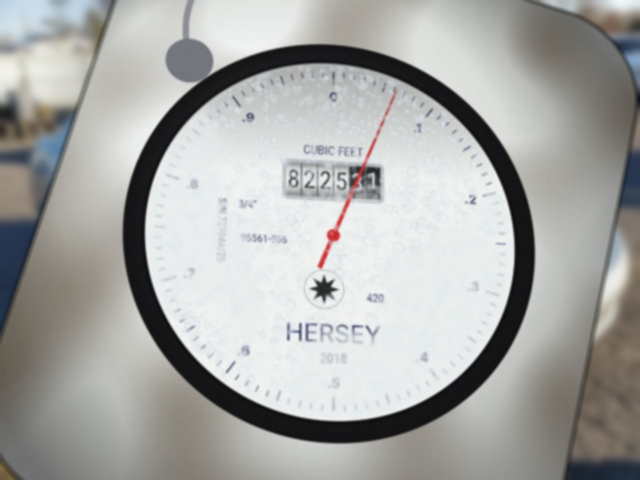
822531.06 ft³
